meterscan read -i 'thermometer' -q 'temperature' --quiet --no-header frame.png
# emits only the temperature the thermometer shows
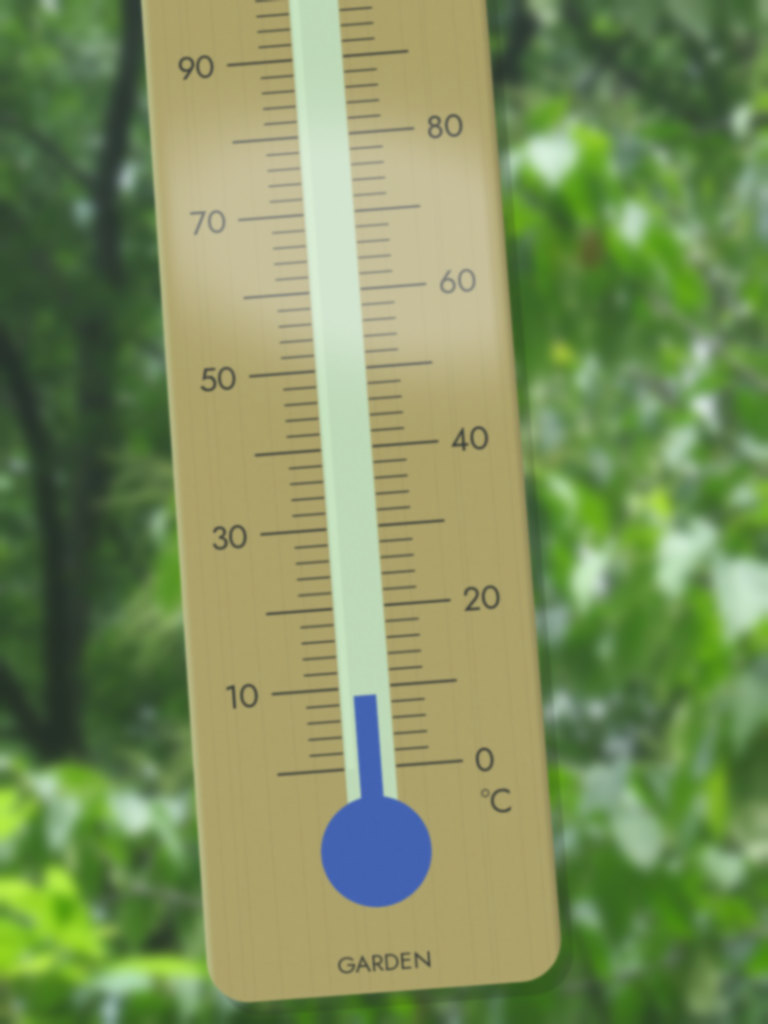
9 °C
